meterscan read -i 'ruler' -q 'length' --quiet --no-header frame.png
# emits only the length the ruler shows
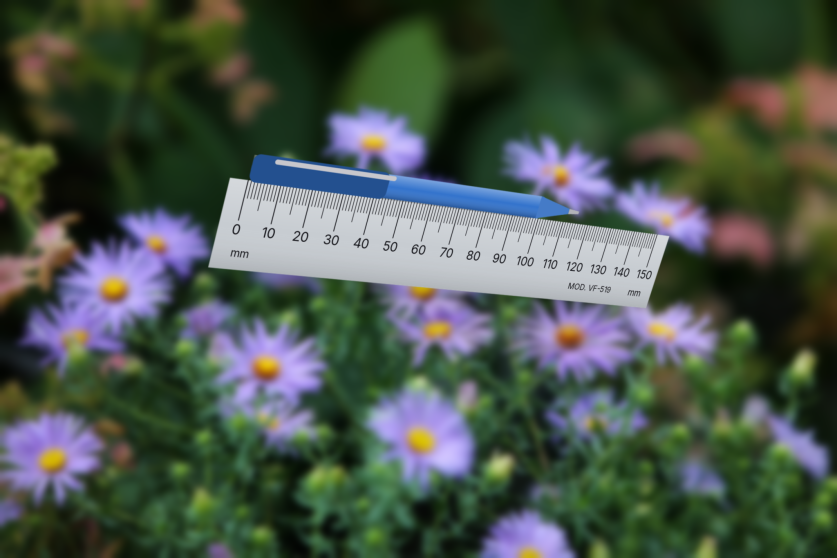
115 mm
